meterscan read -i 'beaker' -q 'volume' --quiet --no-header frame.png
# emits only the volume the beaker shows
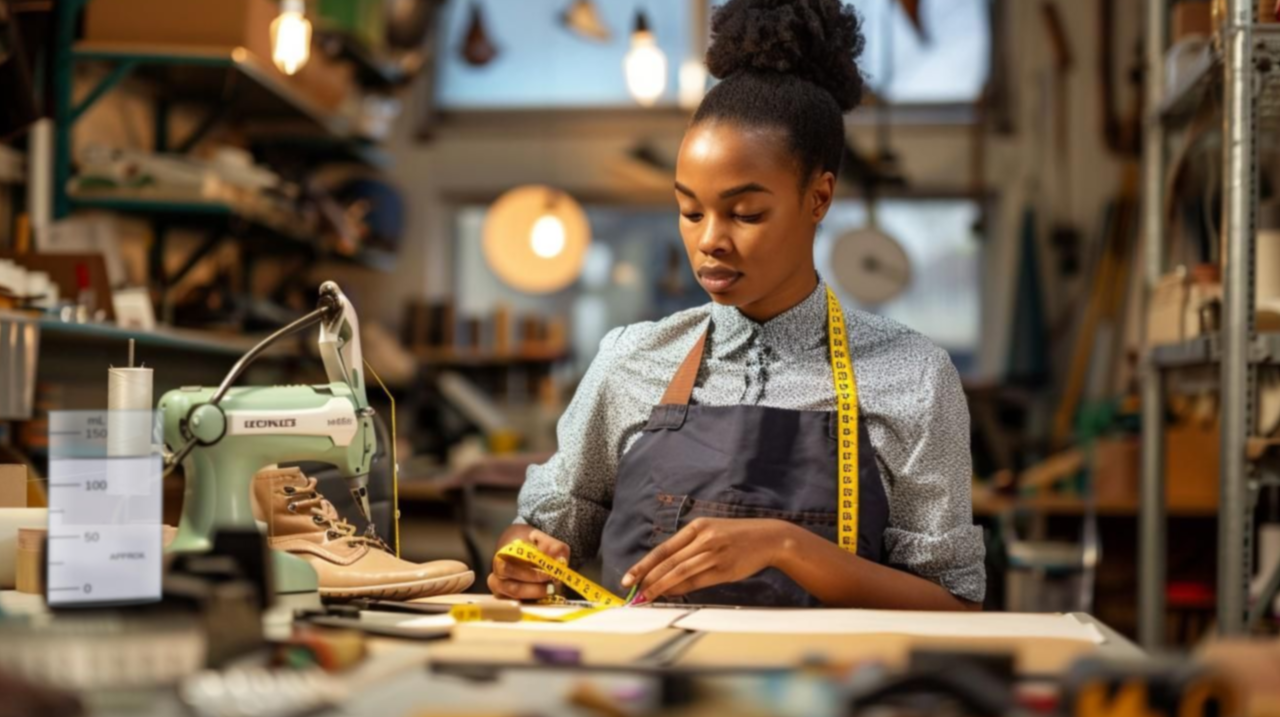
125 mL
